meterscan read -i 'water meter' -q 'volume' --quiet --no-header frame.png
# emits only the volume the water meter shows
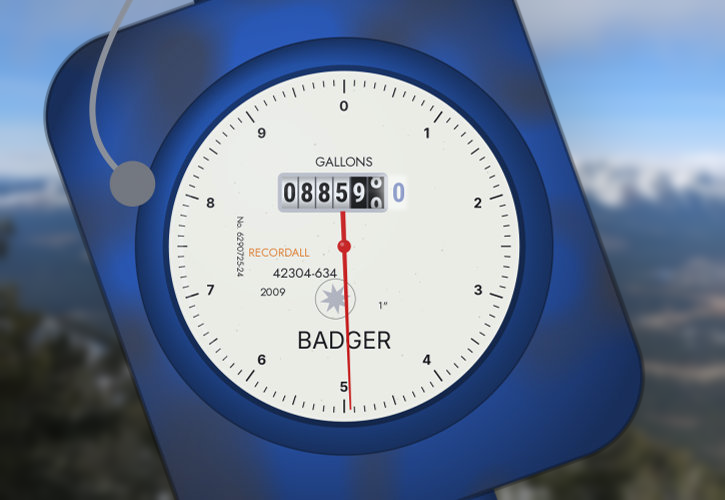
885984.9 gal
